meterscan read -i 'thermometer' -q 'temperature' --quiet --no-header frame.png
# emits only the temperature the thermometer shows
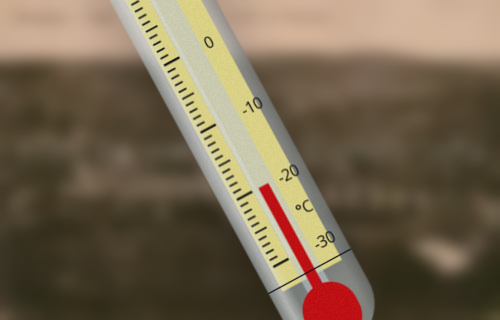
-20 °C
